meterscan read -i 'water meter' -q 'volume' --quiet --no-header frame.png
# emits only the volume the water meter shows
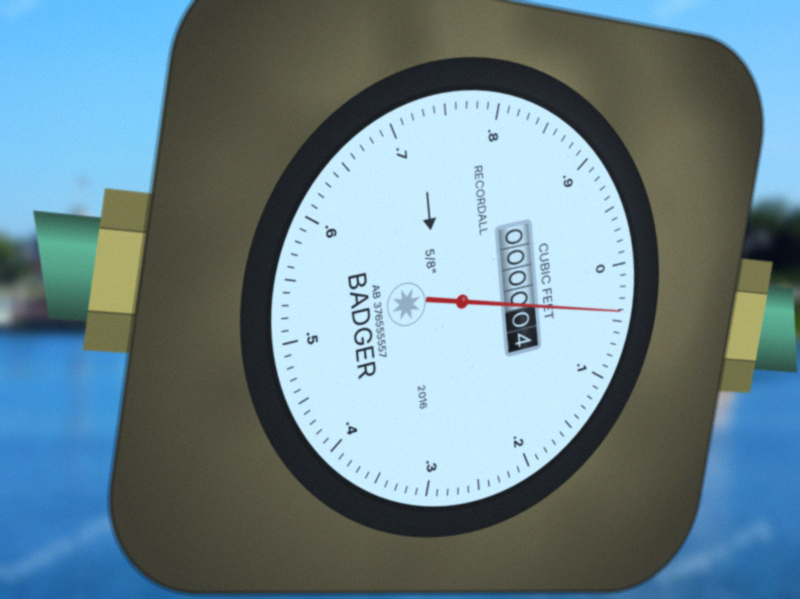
4.04 ft³
